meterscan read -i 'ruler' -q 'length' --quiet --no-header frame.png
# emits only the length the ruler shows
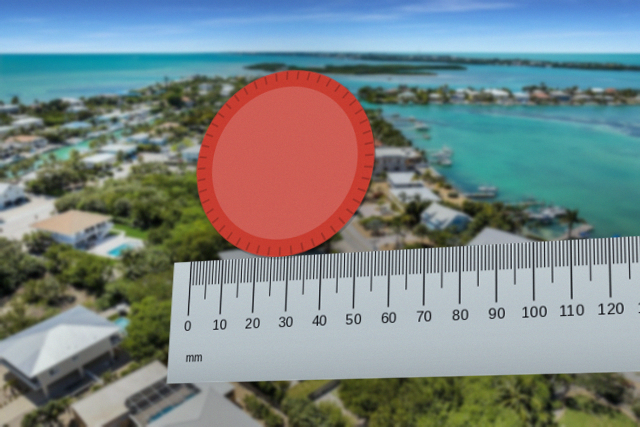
55 mm
